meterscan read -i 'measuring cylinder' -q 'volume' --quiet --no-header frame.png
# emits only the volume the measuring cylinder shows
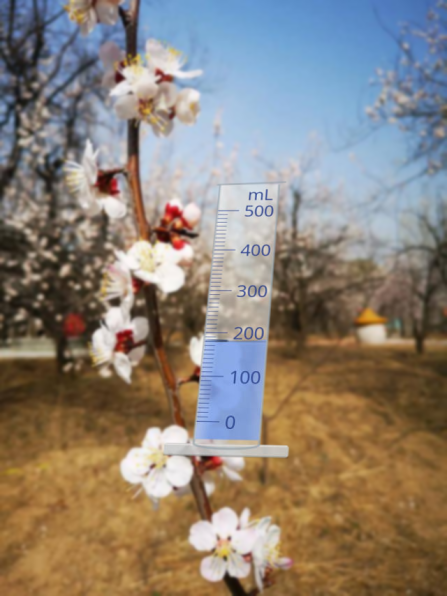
180 mL
